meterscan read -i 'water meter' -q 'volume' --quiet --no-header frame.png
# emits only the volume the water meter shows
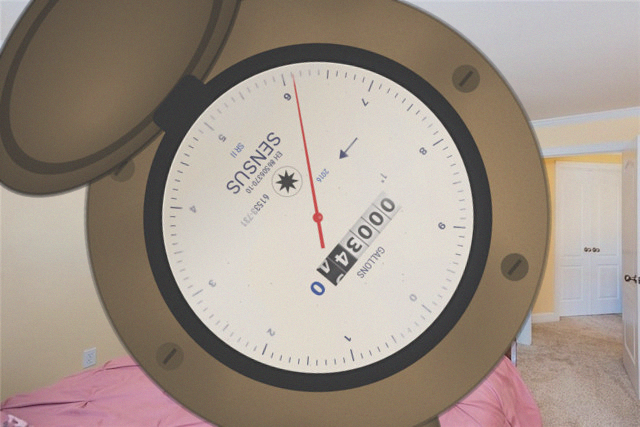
3436.1 gal
